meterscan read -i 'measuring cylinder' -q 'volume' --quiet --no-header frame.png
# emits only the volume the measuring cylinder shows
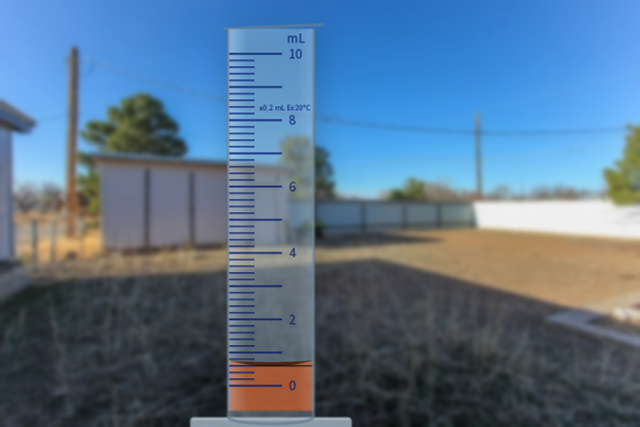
0.6 mL
